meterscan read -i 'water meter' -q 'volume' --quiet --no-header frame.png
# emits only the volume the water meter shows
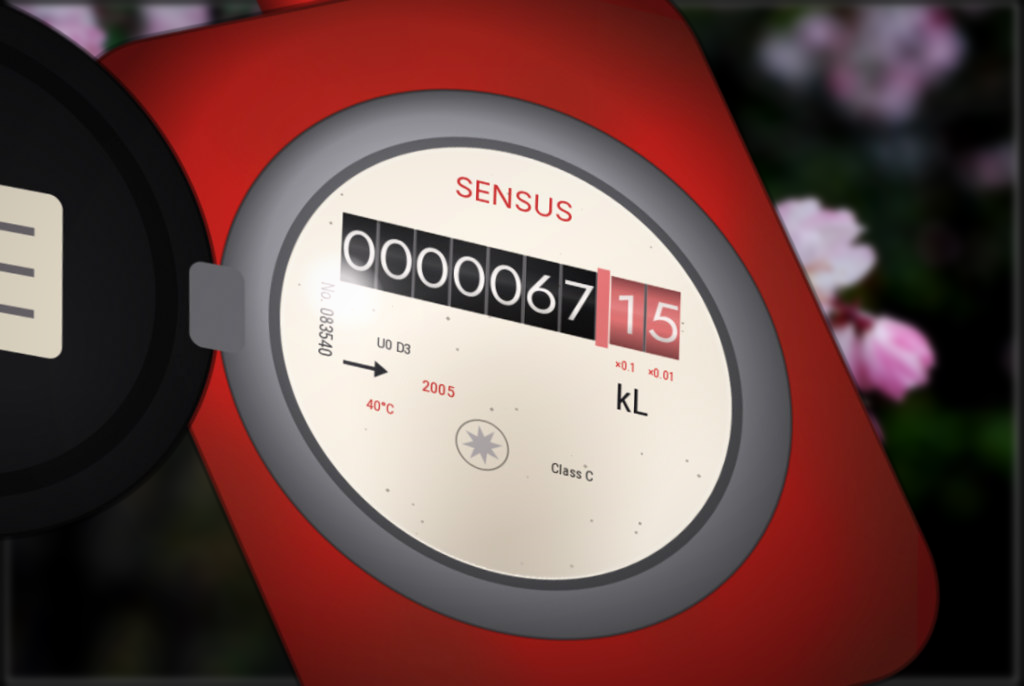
67.15 kL
